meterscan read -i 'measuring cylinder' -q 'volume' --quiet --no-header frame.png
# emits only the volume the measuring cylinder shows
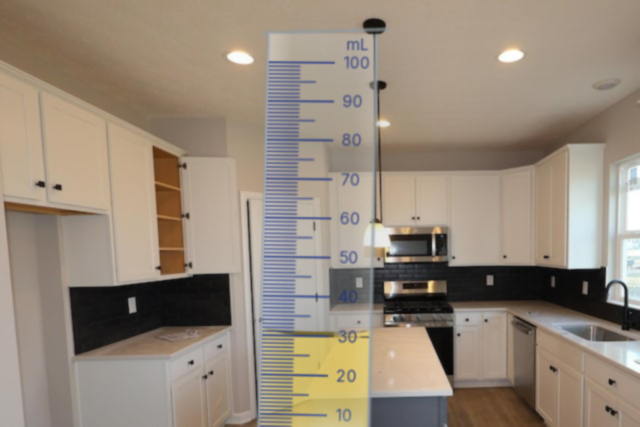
30 mL
